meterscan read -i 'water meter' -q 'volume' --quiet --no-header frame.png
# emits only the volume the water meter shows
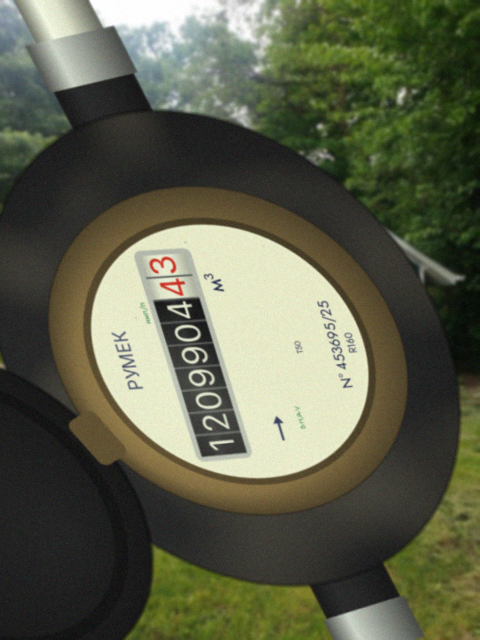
1209904.43 m³
